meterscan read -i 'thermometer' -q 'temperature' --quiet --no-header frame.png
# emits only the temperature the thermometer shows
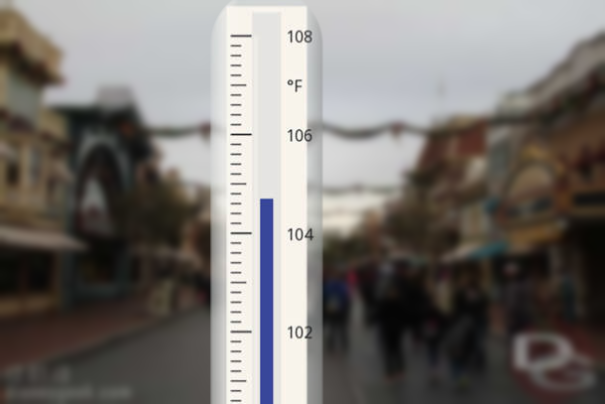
104.7 °F
